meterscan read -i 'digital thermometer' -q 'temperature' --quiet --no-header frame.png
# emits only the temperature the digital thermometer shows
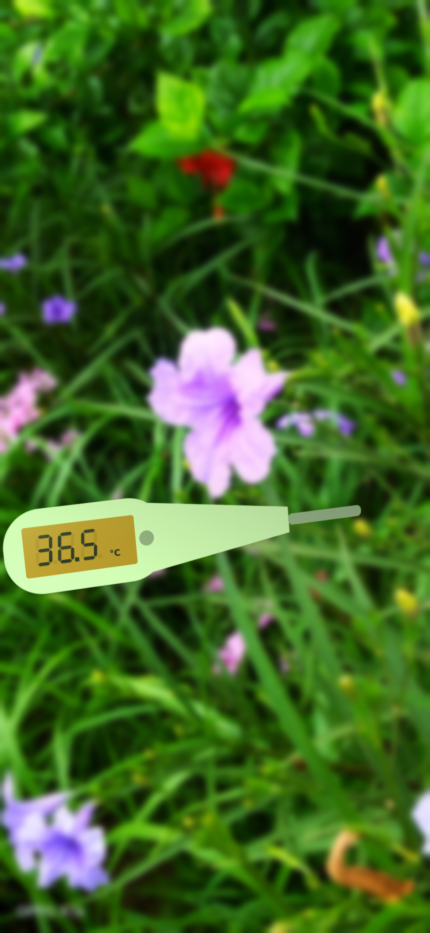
36.5 °C
